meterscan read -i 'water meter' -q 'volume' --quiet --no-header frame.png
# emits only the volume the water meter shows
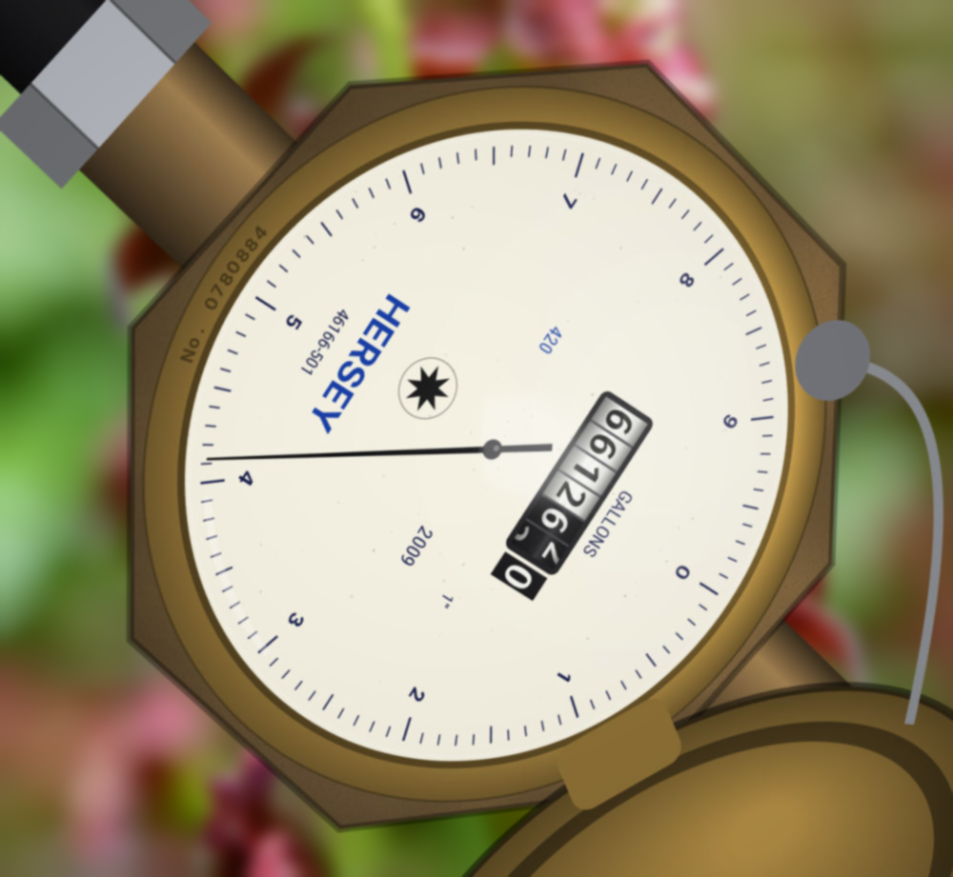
6612624.1 gal
